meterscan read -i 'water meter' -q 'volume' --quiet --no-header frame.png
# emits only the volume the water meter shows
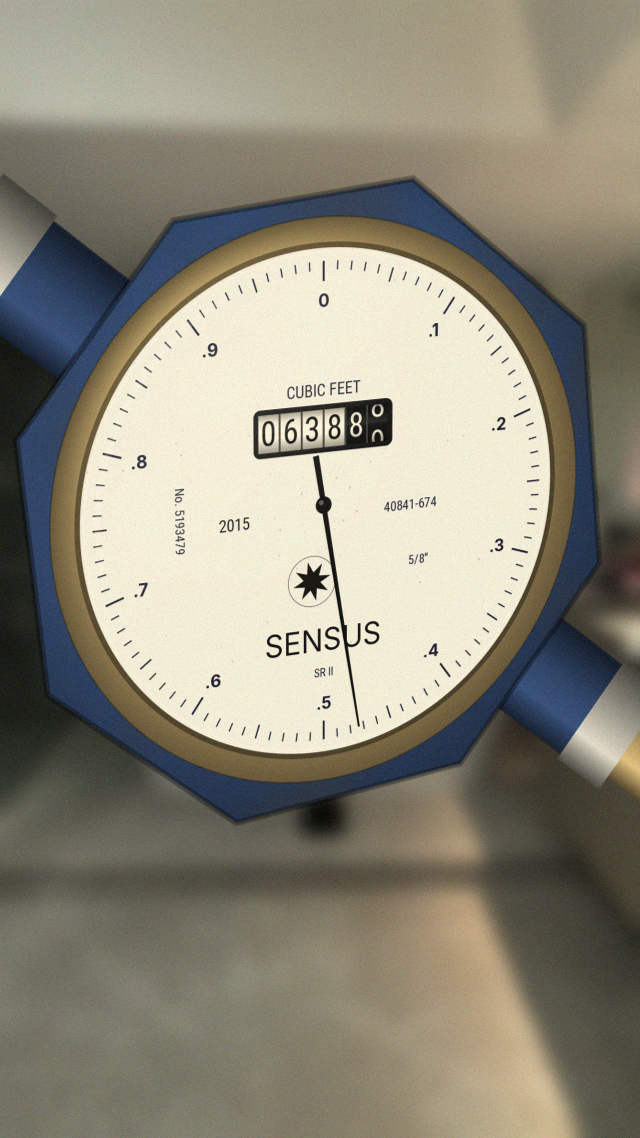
63888.47 ft³
